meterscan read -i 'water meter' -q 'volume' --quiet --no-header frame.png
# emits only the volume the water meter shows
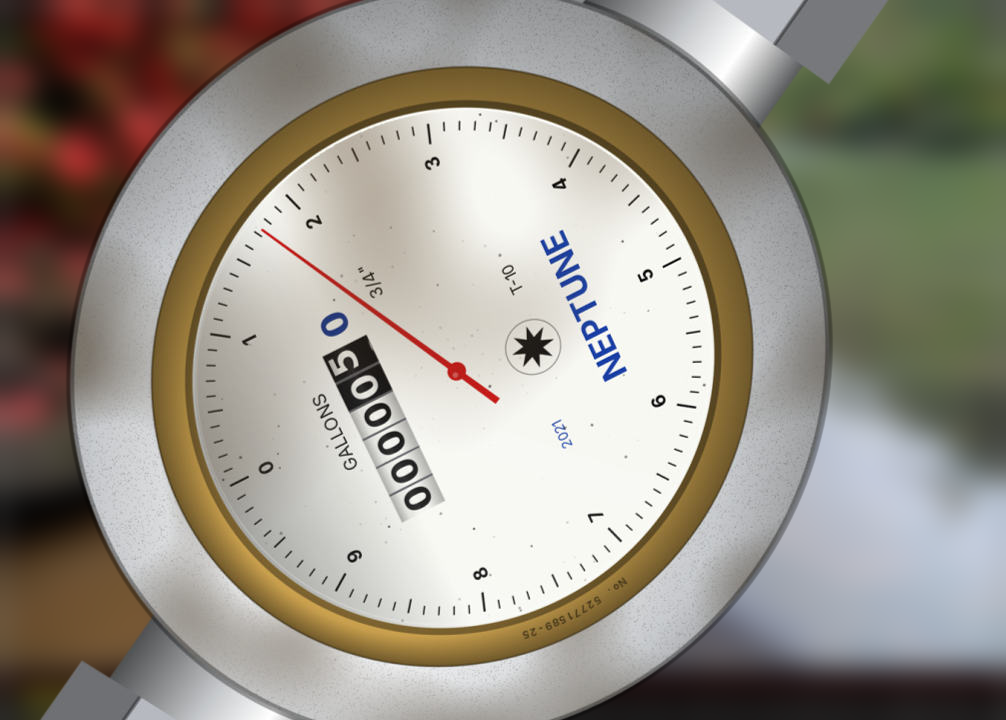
51.7 gal
